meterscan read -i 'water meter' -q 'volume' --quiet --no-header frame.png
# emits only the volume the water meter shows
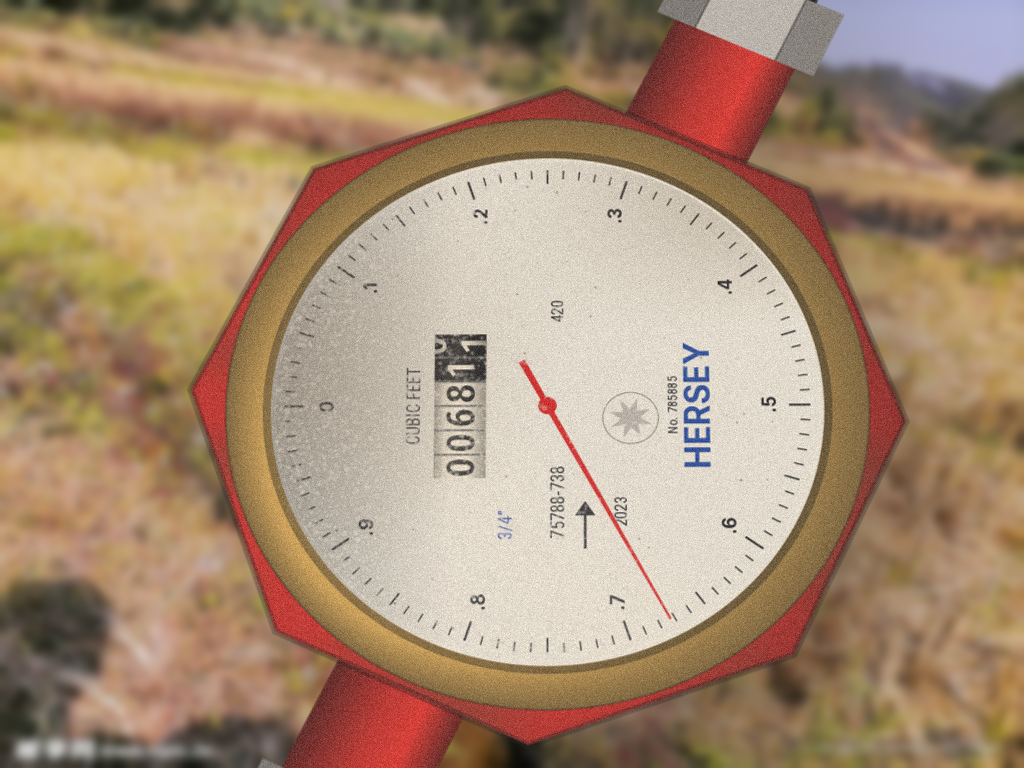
6810.67 ft³
